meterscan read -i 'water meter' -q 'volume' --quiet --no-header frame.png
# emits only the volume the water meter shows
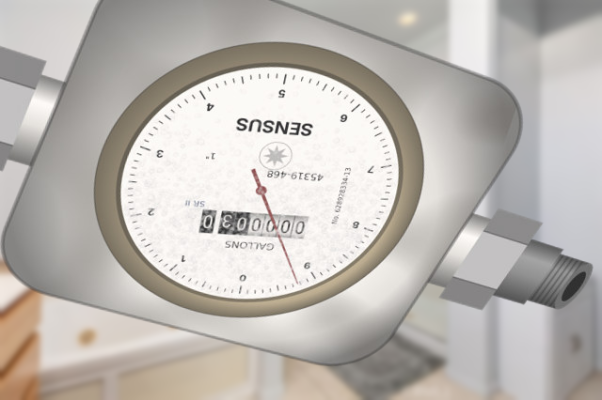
29.2 gal
